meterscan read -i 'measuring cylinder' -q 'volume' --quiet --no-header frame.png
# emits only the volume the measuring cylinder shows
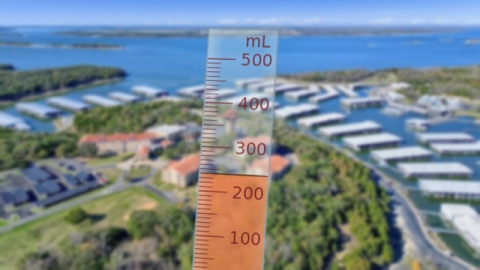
240 mL
